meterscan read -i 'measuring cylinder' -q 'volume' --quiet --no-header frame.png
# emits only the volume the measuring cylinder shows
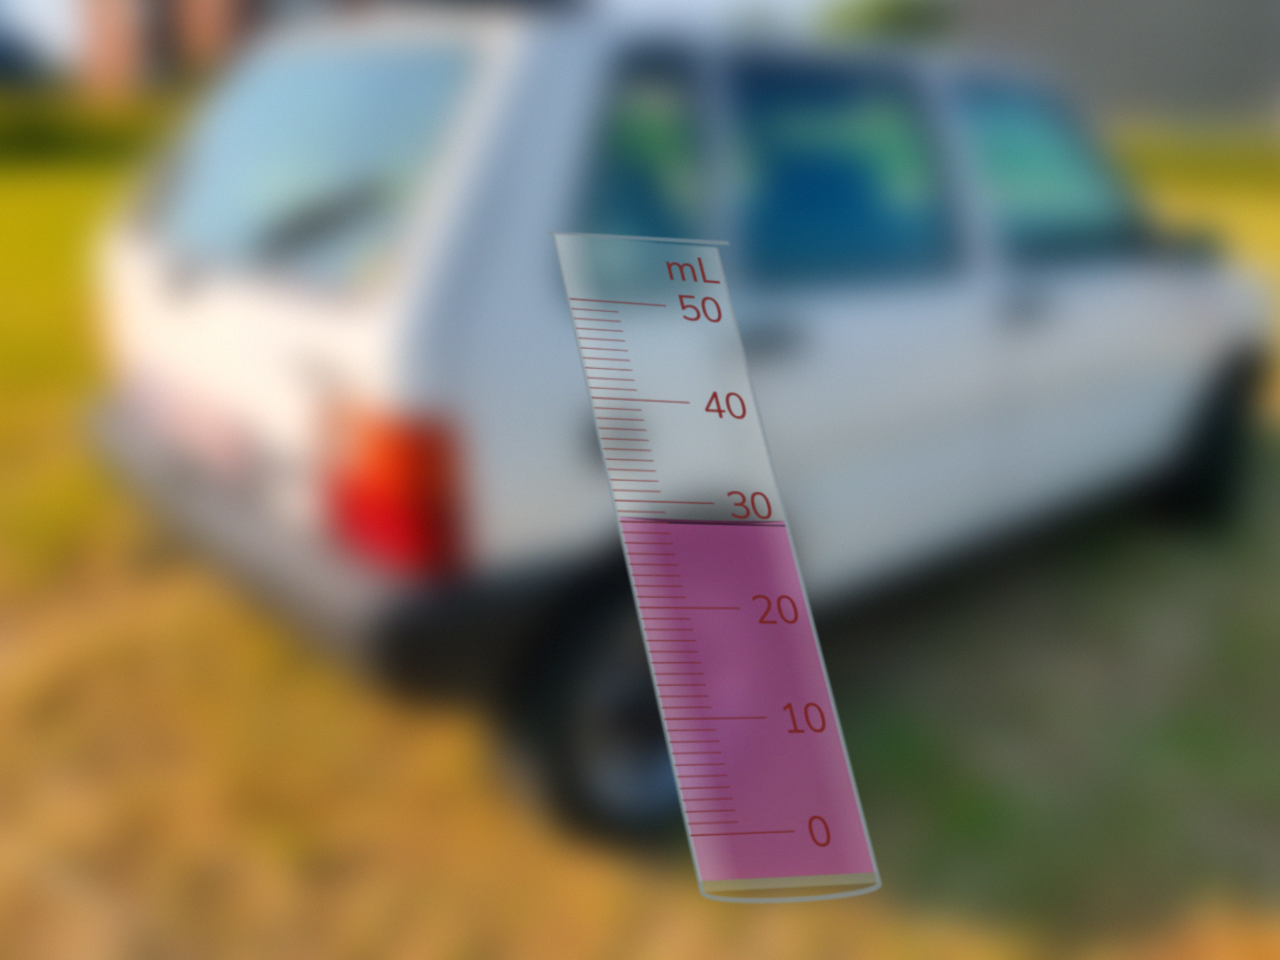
28 mL
